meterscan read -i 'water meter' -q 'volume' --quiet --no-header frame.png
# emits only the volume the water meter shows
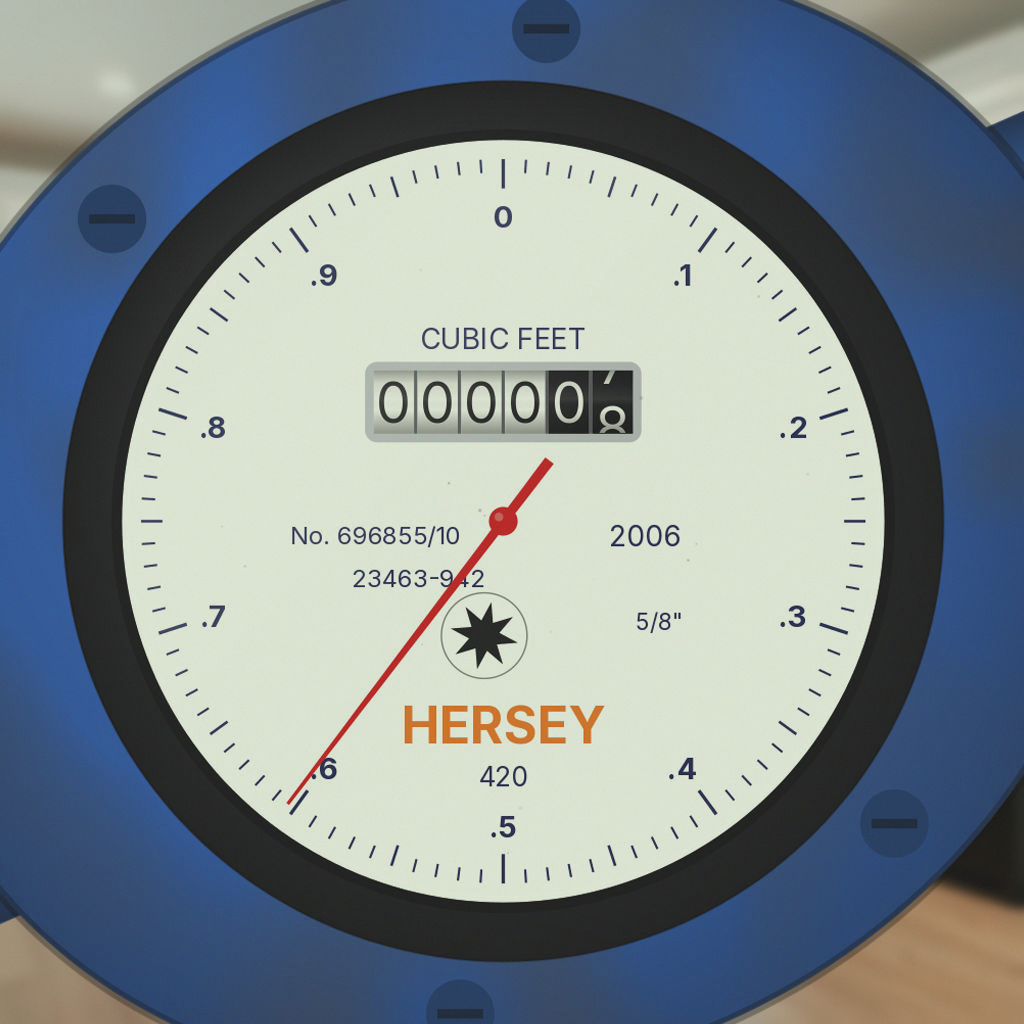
7.60 ft³
